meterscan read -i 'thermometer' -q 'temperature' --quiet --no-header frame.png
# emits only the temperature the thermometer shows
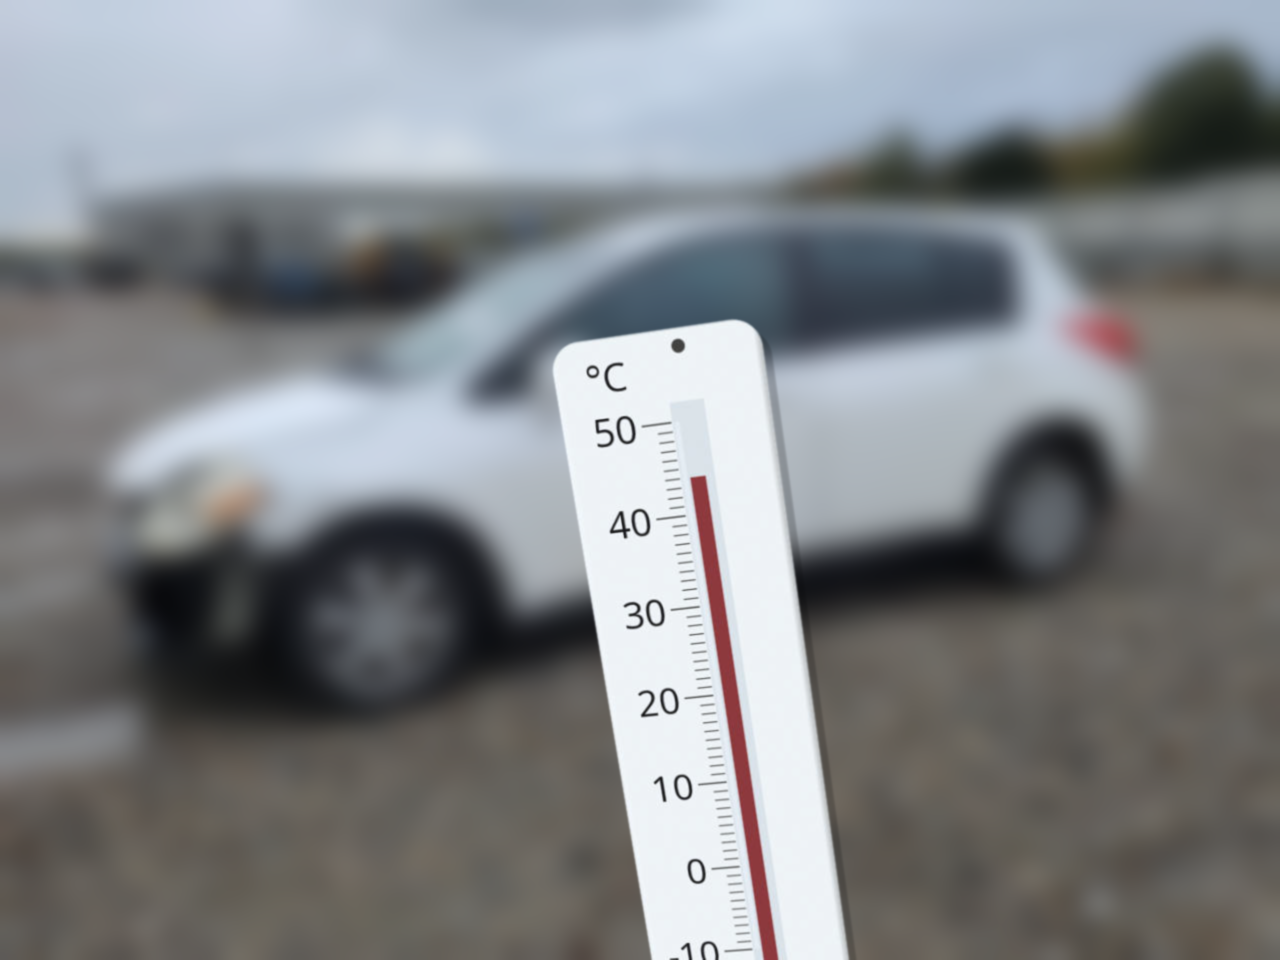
44 °C
